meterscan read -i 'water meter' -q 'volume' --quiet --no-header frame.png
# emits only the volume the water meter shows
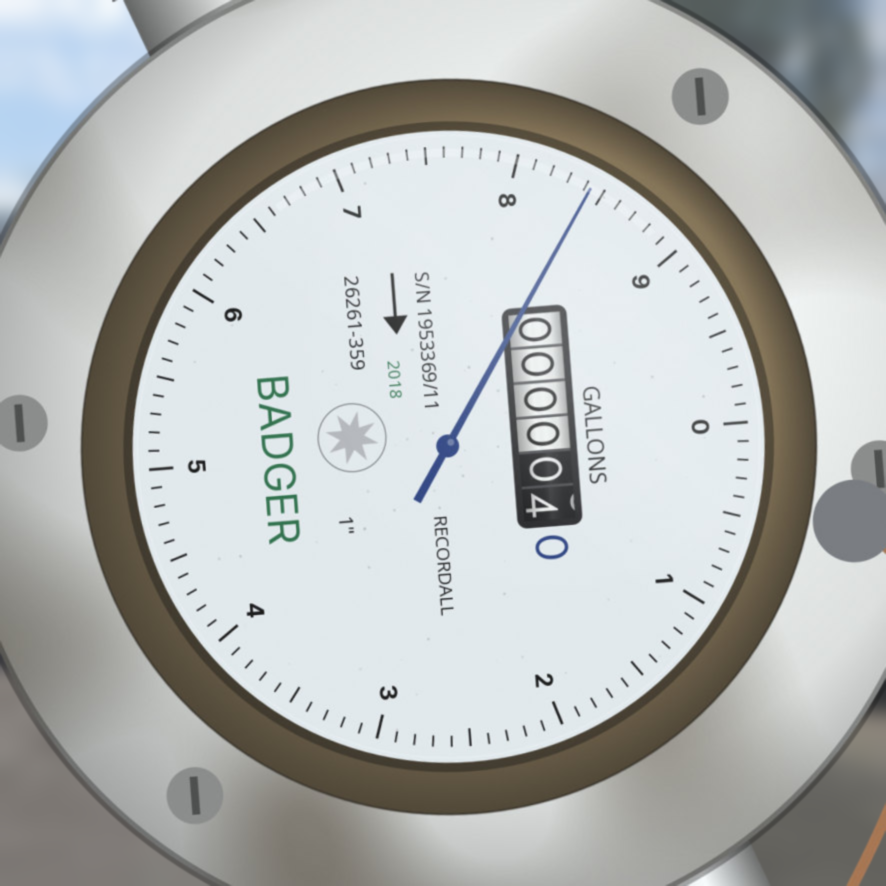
38.4 gal
